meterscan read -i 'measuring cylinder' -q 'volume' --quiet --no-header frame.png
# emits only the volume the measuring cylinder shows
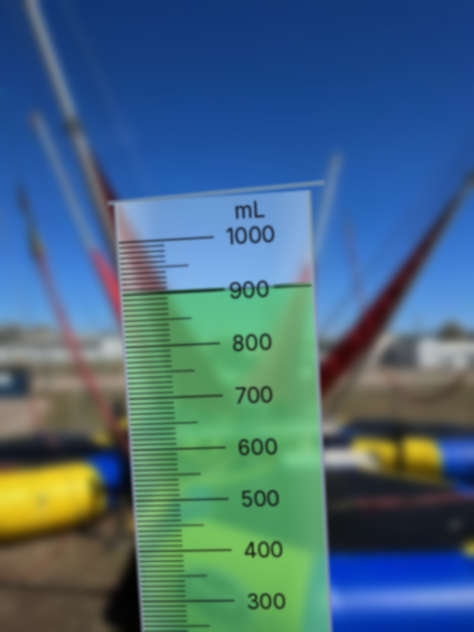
900 mL
